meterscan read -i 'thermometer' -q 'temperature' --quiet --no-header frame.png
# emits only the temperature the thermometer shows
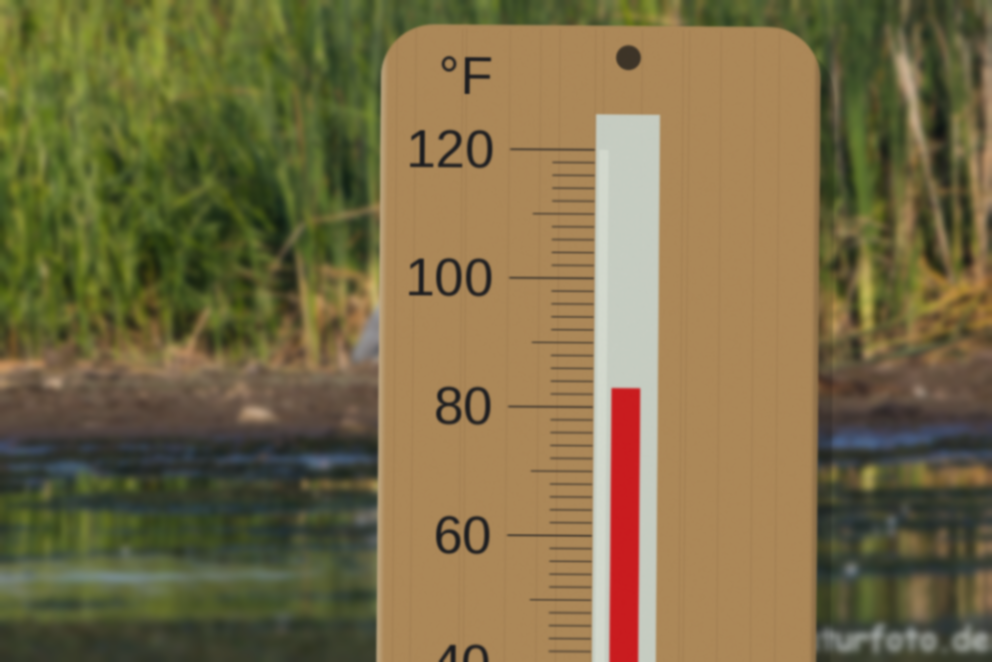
83 °F
